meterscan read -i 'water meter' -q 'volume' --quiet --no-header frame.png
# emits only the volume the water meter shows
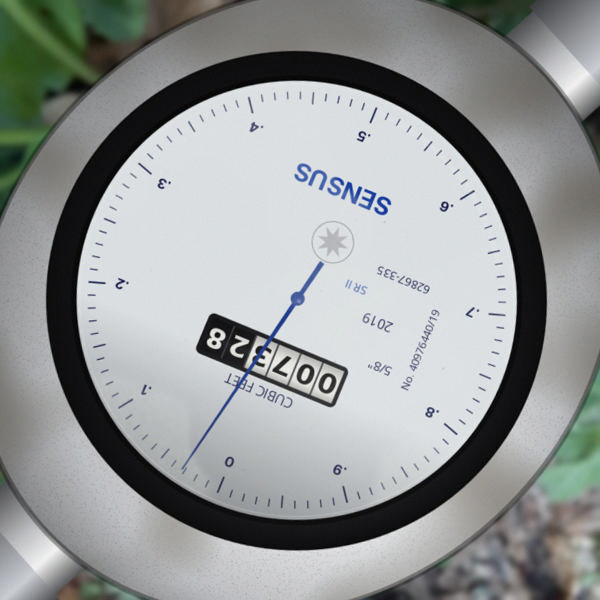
7328.03 ft³
